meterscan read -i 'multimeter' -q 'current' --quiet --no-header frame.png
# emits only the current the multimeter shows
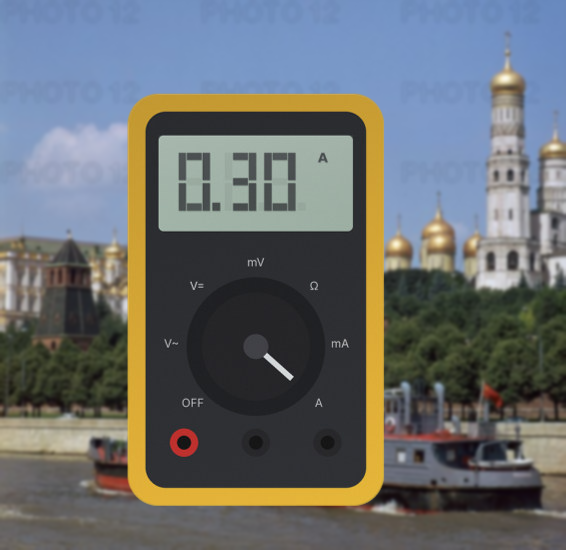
0.30 A
